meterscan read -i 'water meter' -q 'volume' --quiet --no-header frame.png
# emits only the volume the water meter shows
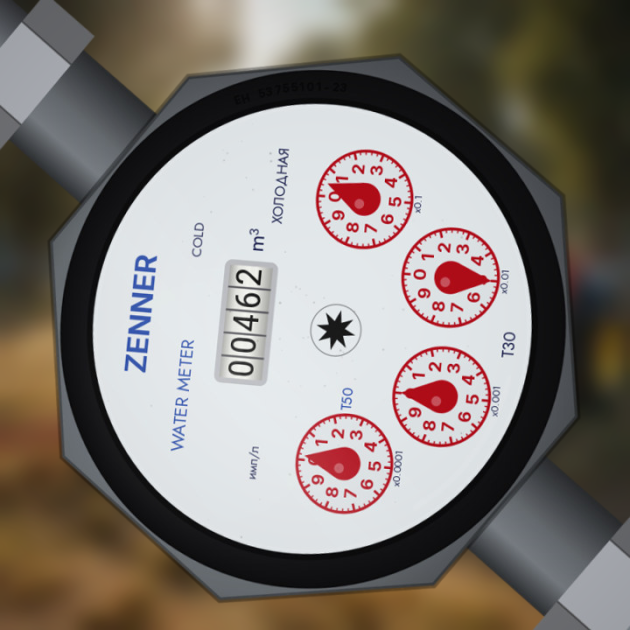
462.0500 m³
